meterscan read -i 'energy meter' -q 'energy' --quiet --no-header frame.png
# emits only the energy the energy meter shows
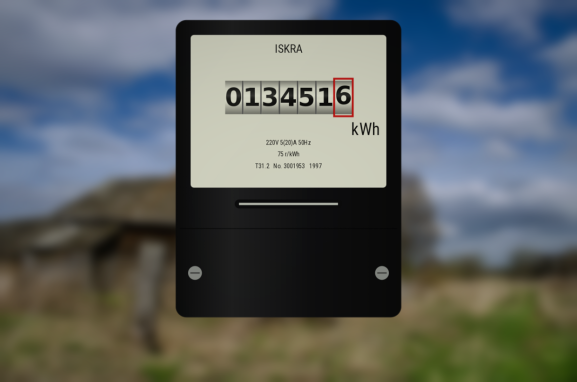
13451.6 kWh
